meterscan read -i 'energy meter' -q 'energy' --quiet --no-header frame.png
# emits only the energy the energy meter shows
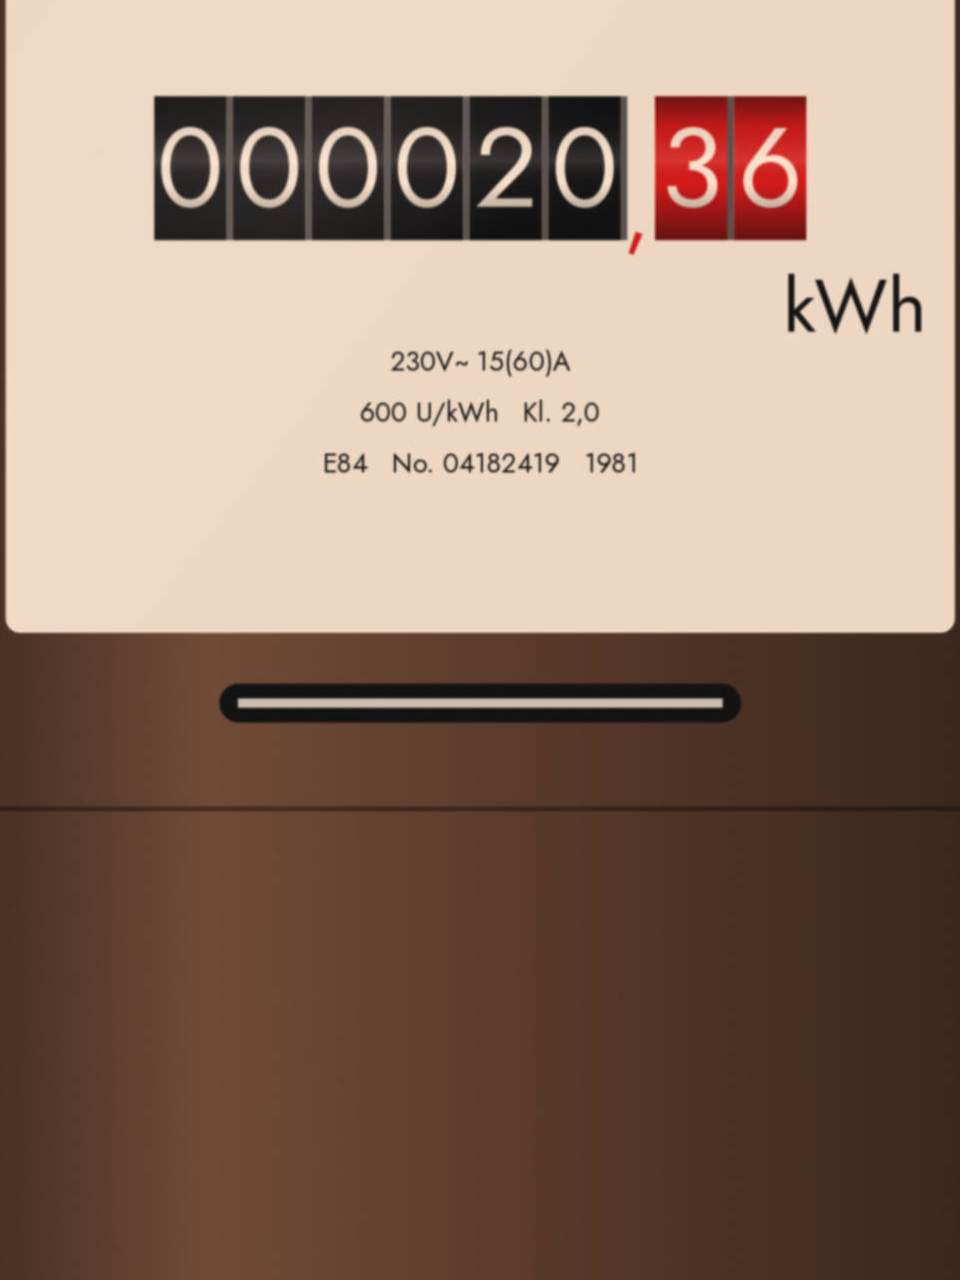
20.36 kWh
